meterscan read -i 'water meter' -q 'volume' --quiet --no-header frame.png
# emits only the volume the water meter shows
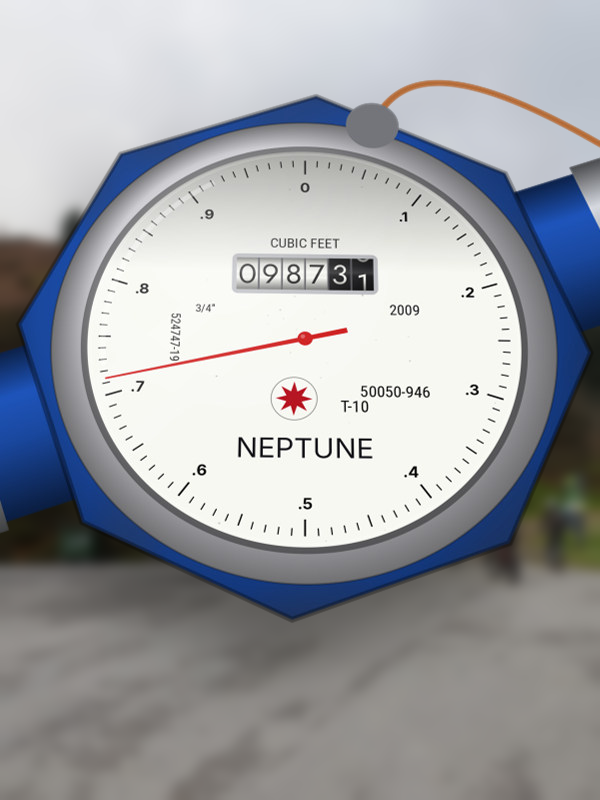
98730.71 ft³
